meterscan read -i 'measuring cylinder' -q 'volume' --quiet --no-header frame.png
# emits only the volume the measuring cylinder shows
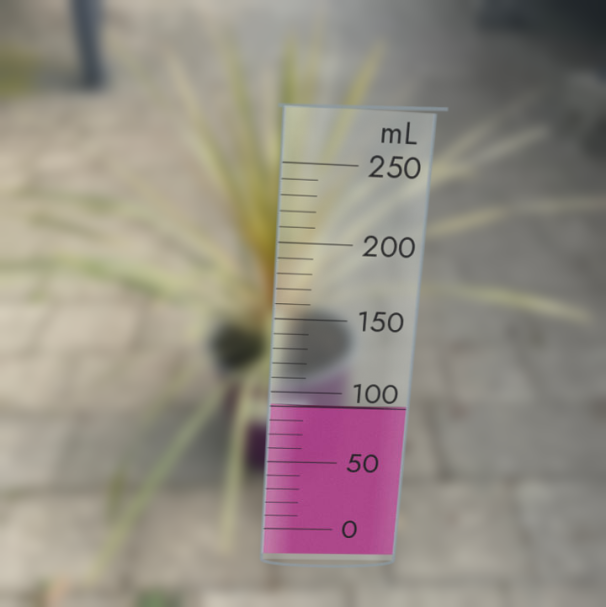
90 mL
